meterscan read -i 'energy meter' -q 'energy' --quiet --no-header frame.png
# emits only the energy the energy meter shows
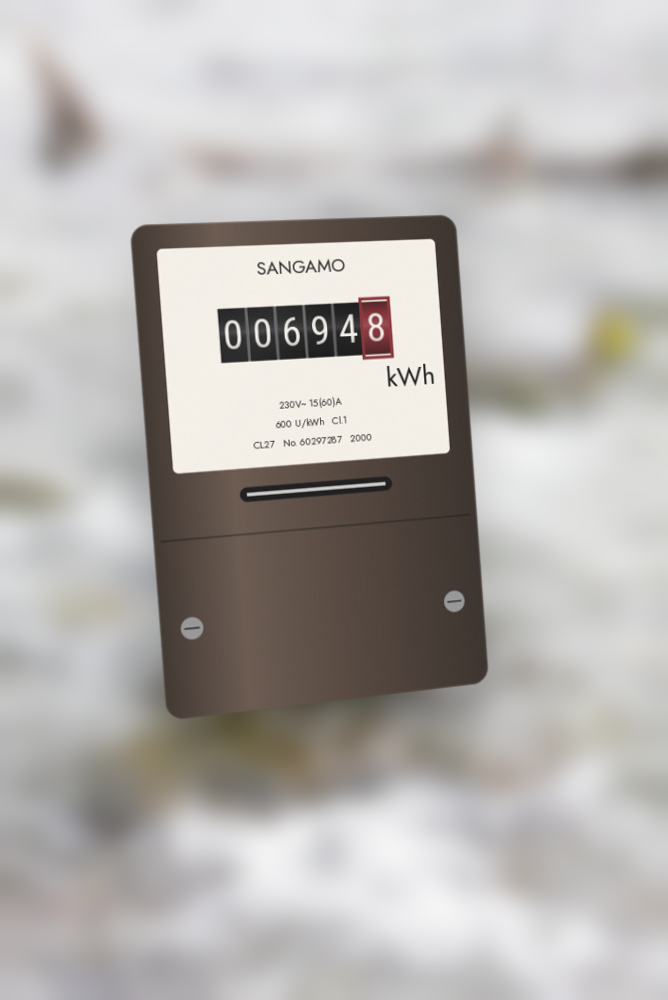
694.8 kWh
